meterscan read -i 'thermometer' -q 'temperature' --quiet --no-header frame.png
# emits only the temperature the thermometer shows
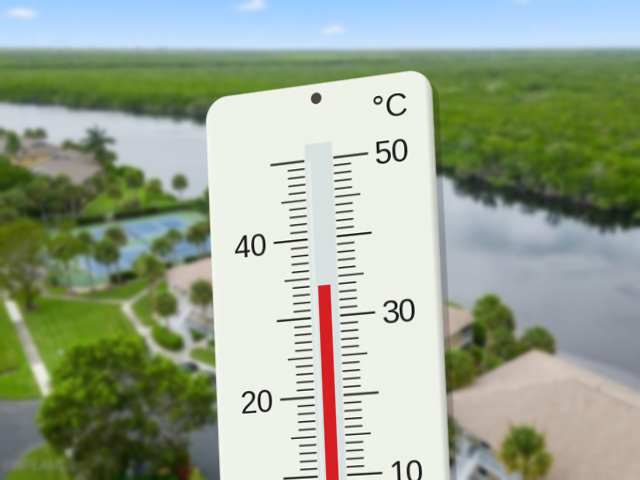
34 °C
